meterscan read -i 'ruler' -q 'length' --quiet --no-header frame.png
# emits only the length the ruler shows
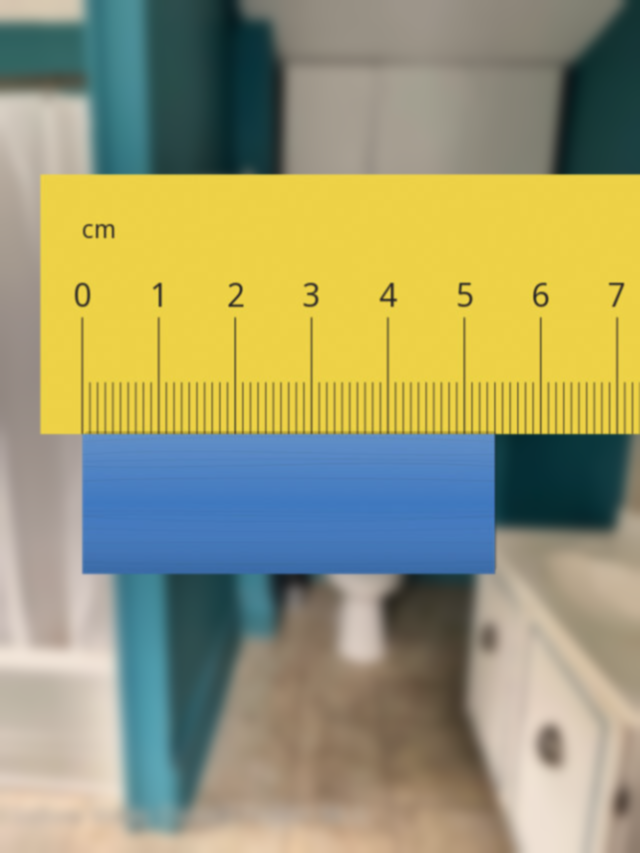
5.4 cm
